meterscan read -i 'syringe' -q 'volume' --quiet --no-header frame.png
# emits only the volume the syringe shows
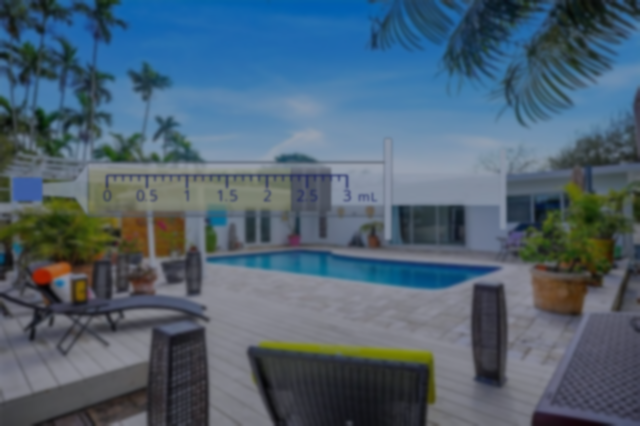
2.3 mL
